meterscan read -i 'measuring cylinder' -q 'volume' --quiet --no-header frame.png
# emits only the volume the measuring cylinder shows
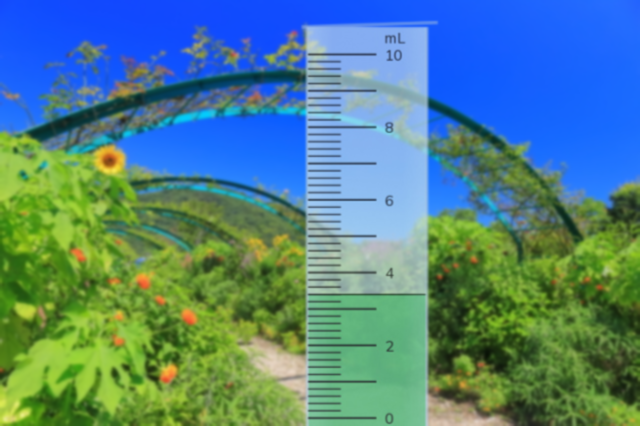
3.4 mL
